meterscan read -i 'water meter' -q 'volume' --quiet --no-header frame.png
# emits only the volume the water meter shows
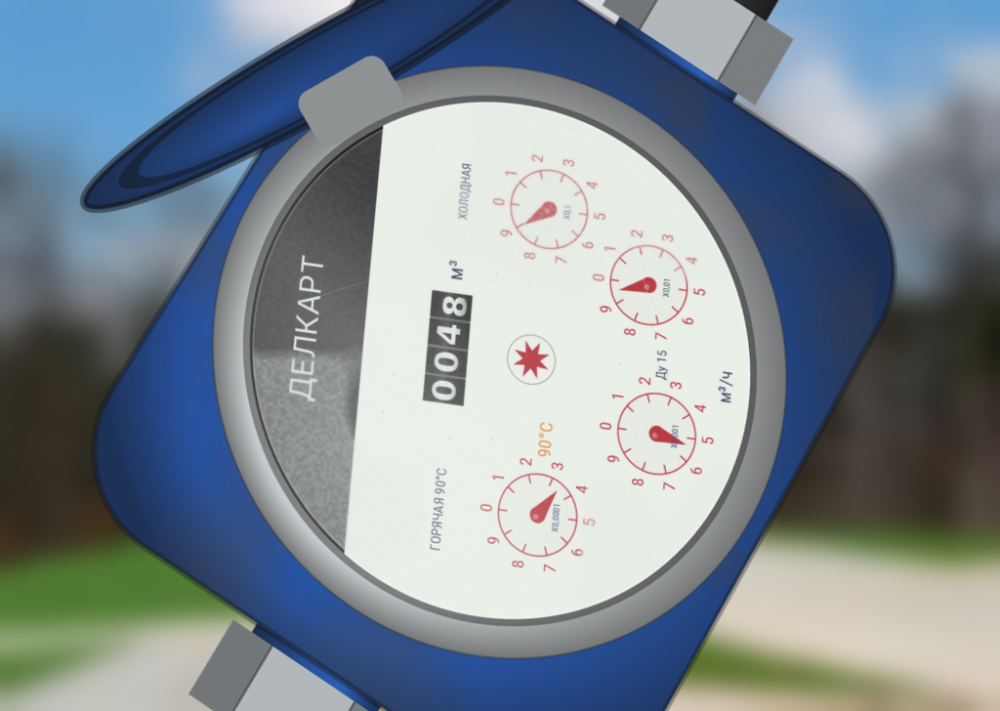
47.8953 m³
